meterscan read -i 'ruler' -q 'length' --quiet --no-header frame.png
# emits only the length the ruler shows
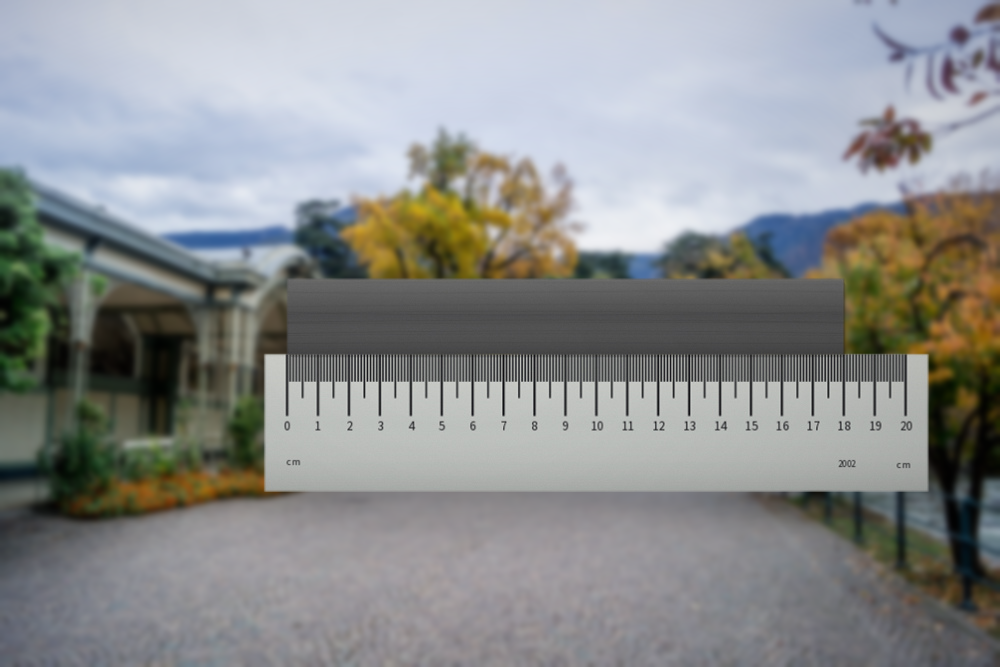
18 cm
